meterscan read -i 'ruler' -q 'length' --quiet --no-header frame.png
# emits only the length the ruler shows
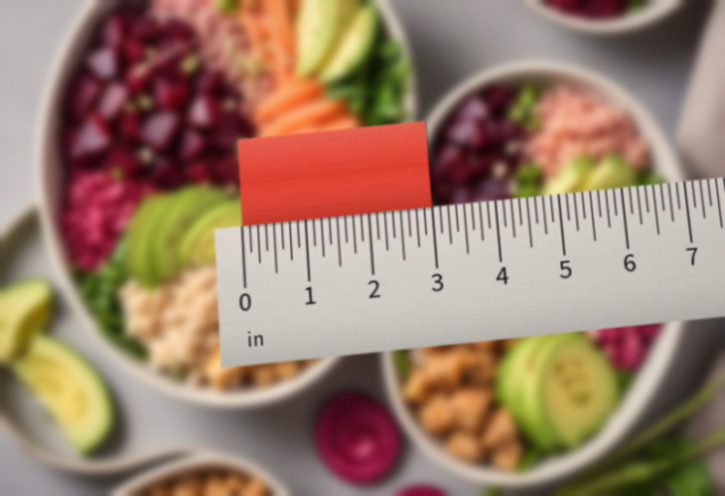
3 in
